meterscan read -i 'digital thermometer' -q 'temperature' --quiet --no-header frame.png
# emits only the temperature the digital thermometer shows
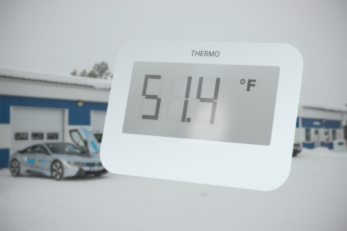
51.4 °F
